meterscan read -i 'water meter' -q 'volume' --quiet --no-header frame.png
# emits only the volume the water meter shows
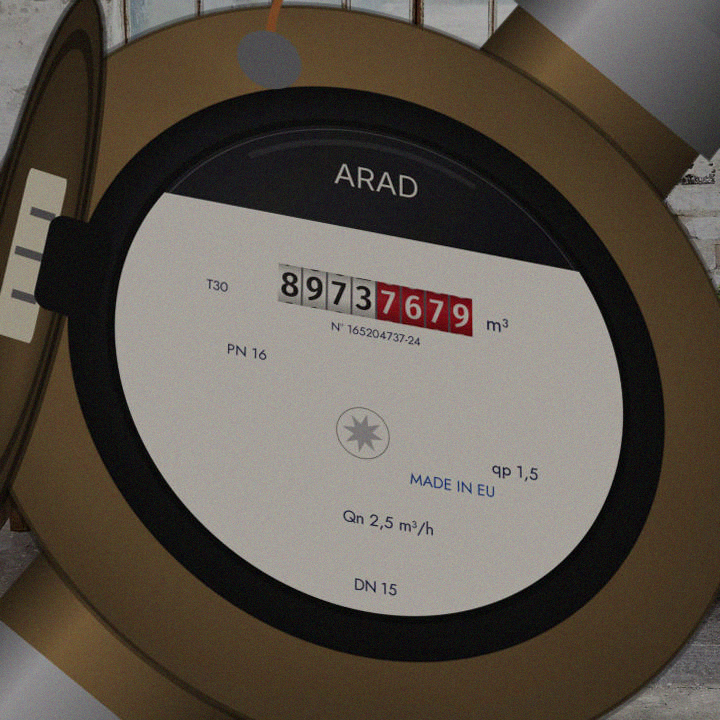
8973.7679 m³
